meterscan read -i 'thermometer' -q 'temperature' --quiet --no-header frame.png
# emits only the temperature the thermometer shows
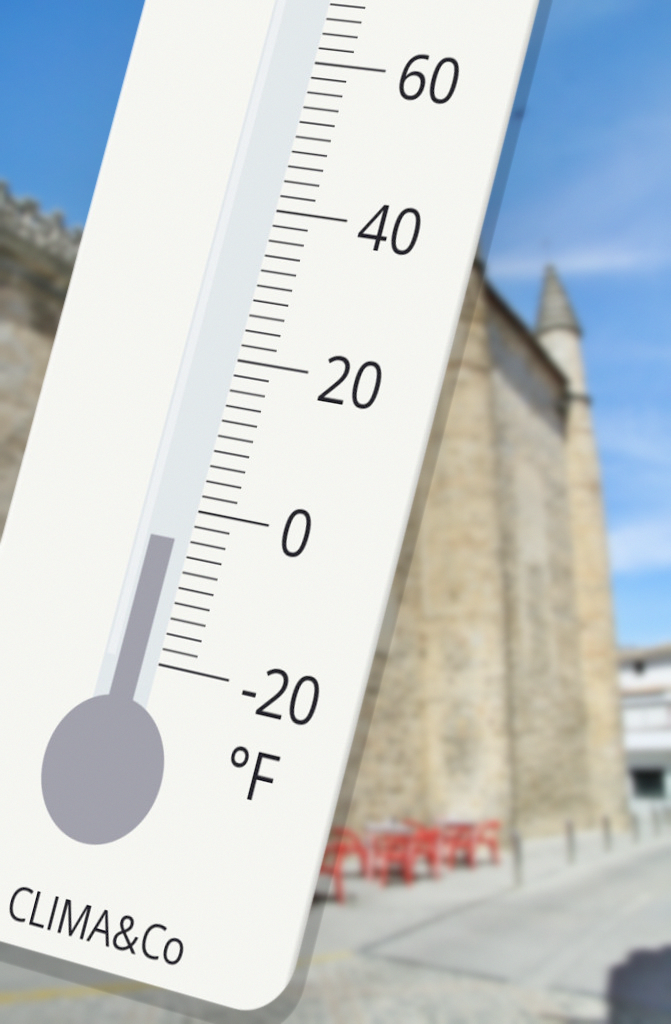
-4 °F
